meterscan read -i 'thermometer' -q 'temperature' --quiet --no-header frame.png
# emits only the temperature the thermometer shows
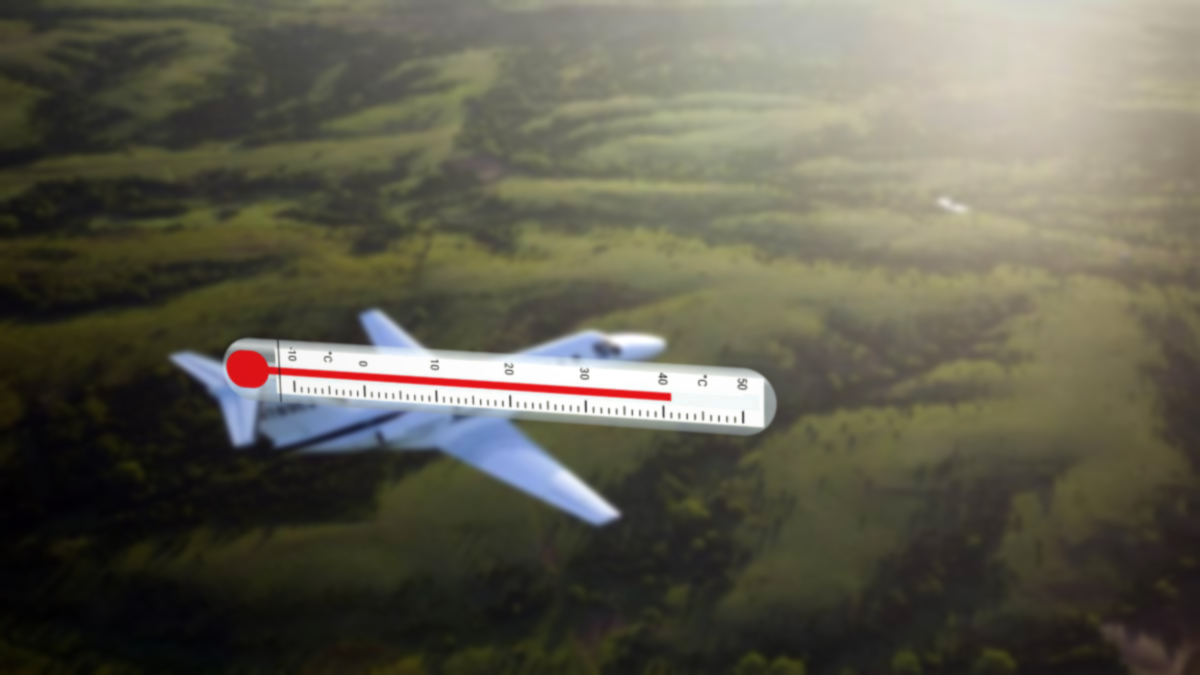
41 °C
